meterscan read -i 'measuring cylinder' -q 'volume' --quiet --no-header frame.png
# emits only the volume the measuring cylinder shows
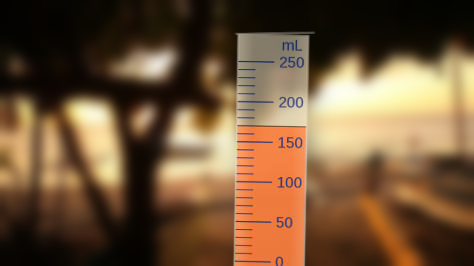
170 mL
